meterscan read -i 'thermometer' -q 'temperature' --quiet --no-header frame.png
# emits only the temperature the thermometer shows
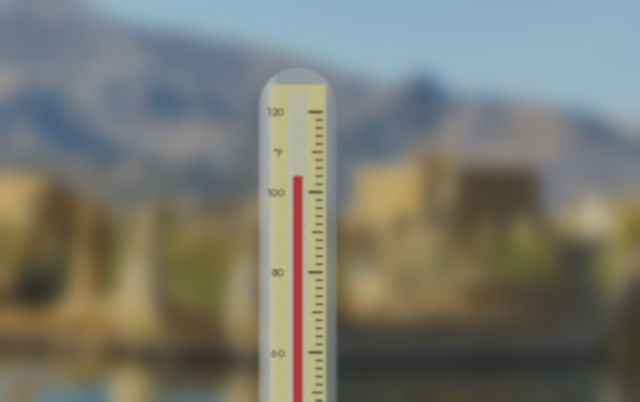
104 °F
